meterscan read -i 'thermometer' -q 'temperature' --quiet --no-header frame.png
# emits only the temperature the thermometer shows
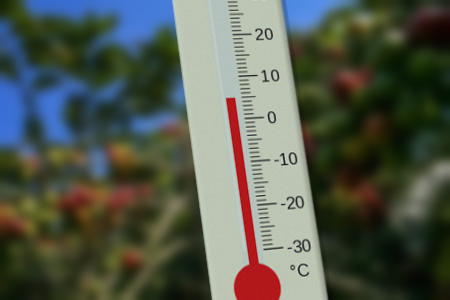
5 °C
